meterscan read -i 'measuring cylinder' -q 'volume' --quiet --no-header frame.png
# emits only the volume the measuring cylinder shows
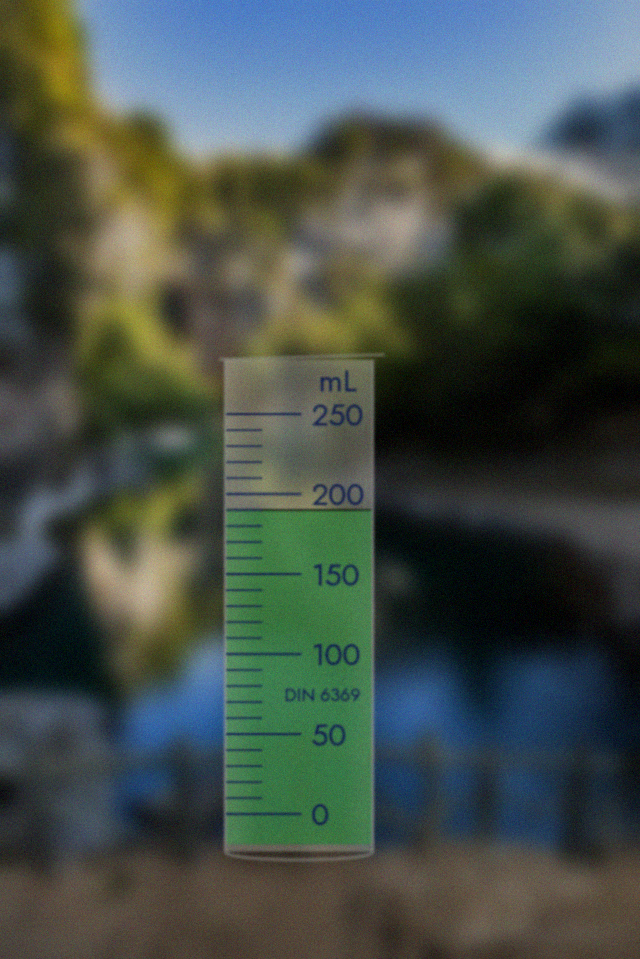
190 mL
